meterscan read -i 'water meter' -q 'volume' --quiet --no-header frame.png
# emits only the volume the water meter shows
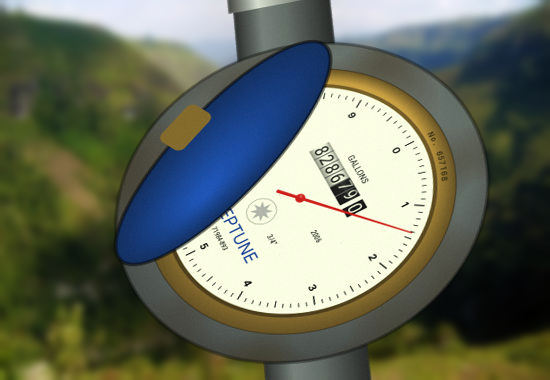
8286791.4 gal
